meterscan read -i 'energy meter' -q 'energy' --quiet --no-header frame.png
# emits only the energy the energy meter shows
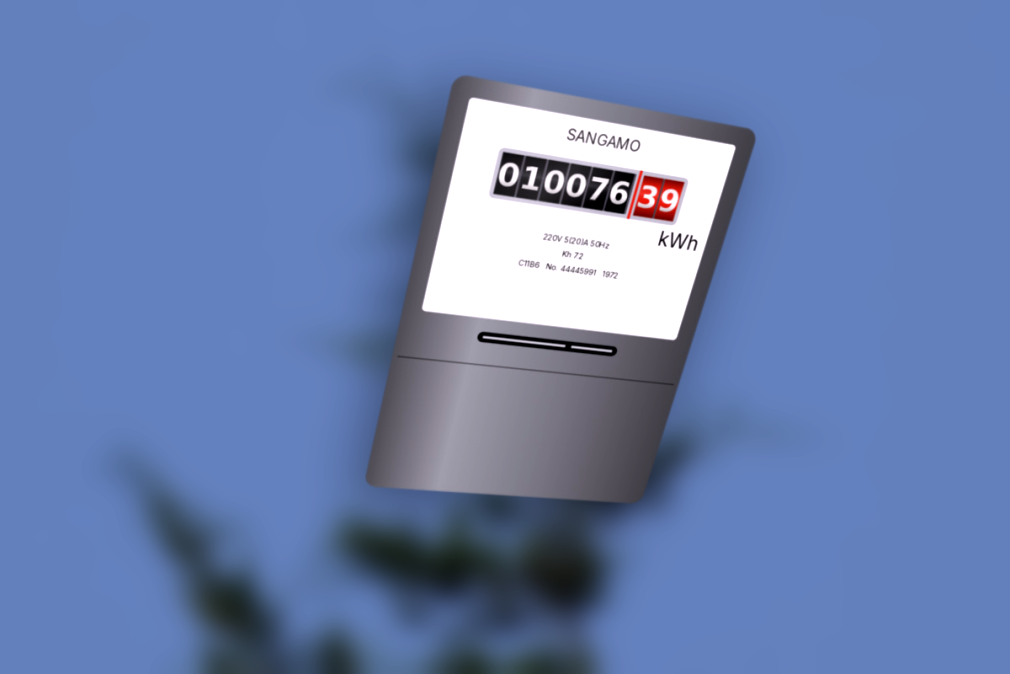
10076.39 kWh
